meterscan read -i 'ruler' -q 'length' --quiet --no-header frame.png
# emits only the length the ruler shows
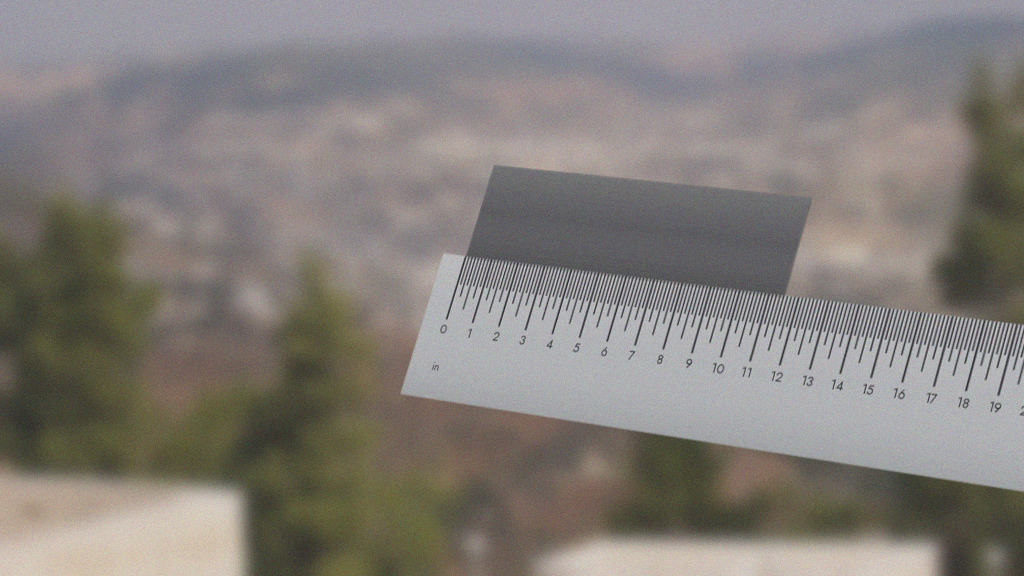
11.5 in
